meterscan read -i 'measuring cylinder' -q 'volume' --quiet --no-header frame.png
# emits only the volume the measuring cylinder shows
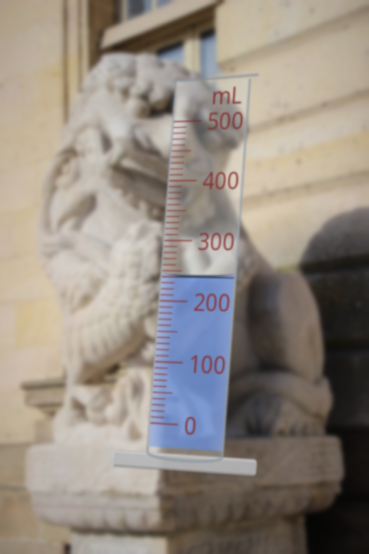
240 mL
